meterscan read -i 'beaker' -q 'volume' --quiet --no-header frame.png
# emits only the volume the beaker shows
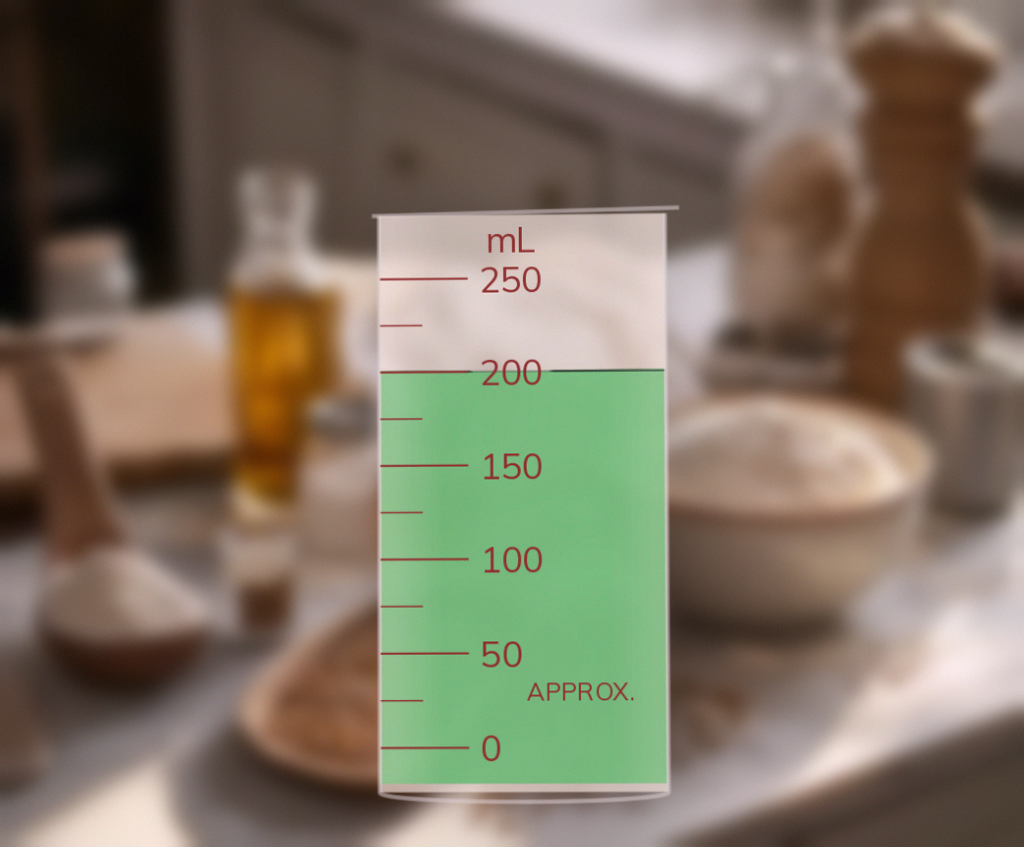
200 mL
